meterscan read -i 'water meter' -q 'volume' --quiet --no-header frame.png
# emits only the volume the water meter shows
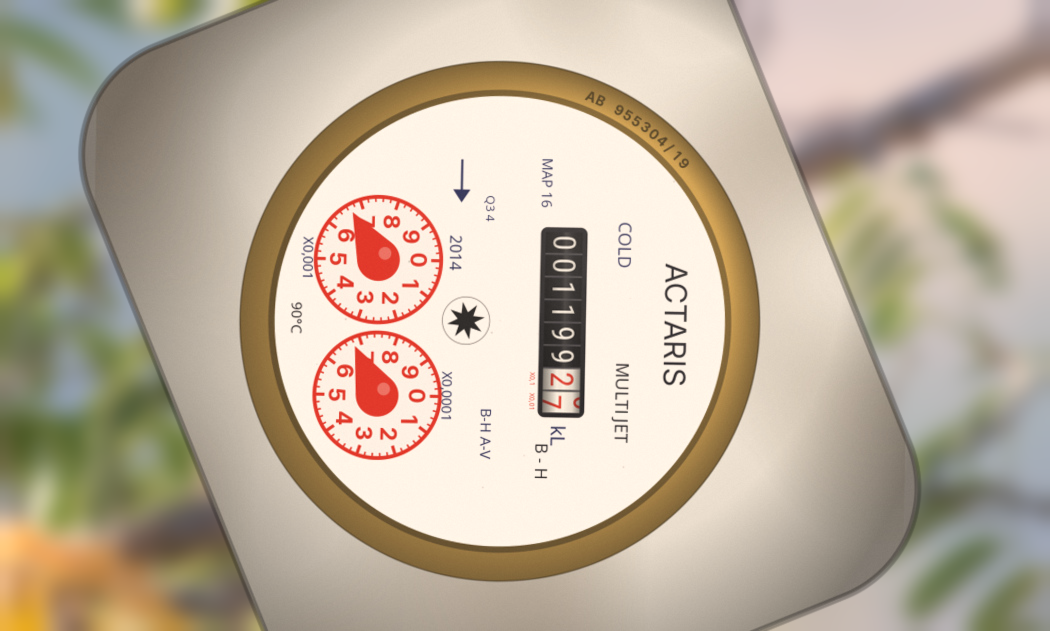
1199.2666 kL
